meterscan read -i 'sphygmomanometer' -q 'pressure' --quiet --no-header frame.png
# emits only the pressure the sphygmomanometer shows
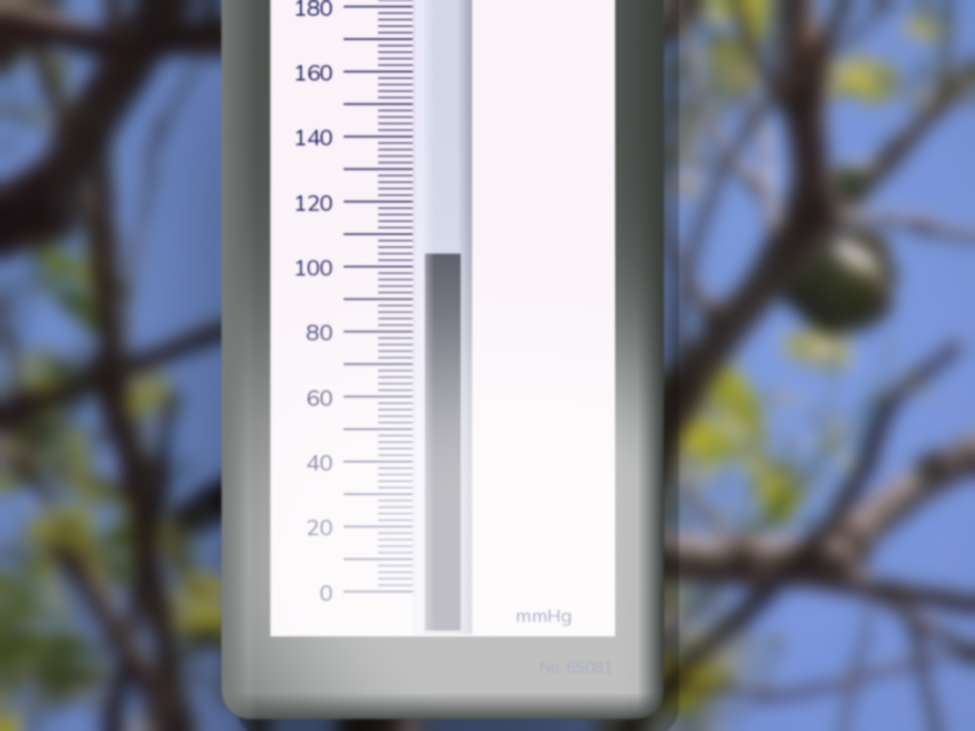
104 mmHg
